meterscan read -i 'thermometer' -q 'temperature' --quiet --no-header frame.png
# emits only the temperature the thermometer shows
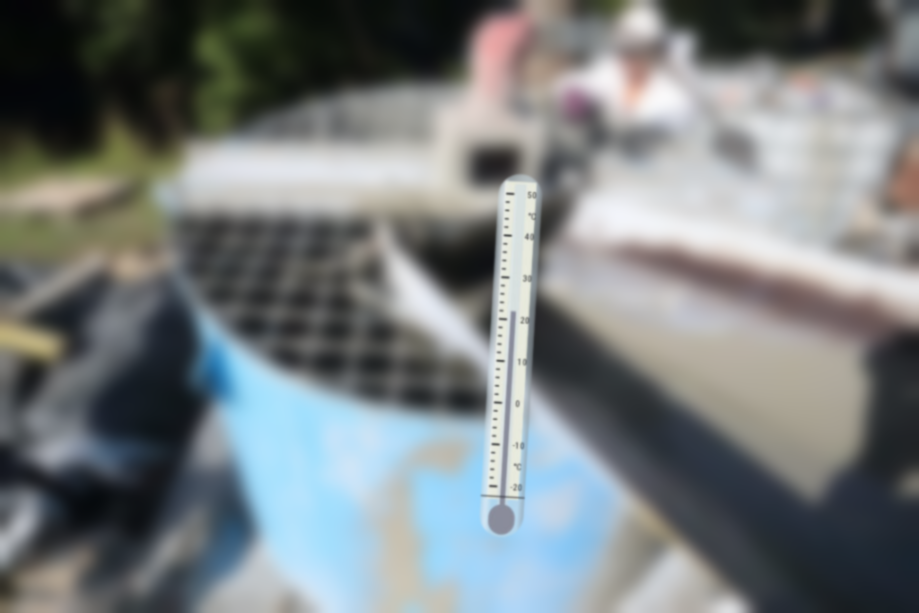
22 °C
